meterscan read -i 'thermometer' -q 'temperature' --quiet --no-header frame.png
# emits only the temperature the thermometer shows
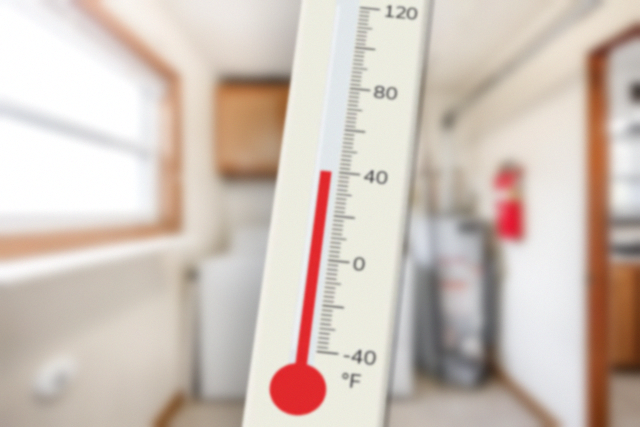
40 °F
